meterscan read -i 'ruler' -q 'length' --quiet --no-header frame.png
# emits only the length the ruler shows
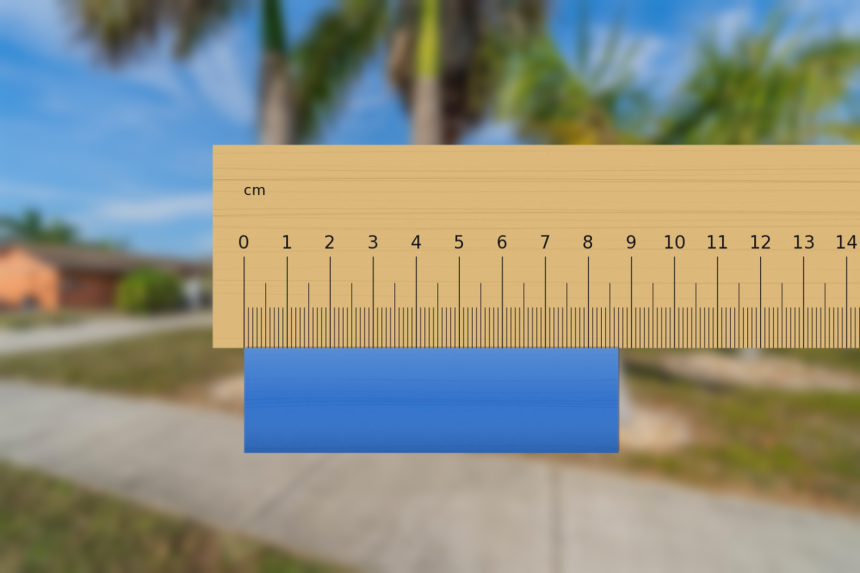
8.7 cm
